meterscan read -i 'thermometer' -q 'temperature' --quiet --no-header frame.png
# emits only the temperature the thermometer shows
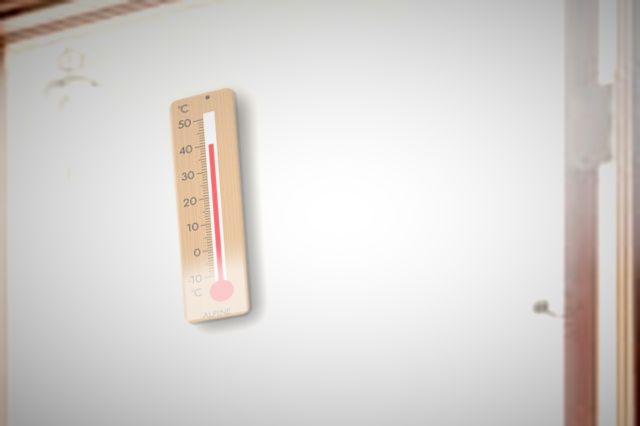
40 °C
